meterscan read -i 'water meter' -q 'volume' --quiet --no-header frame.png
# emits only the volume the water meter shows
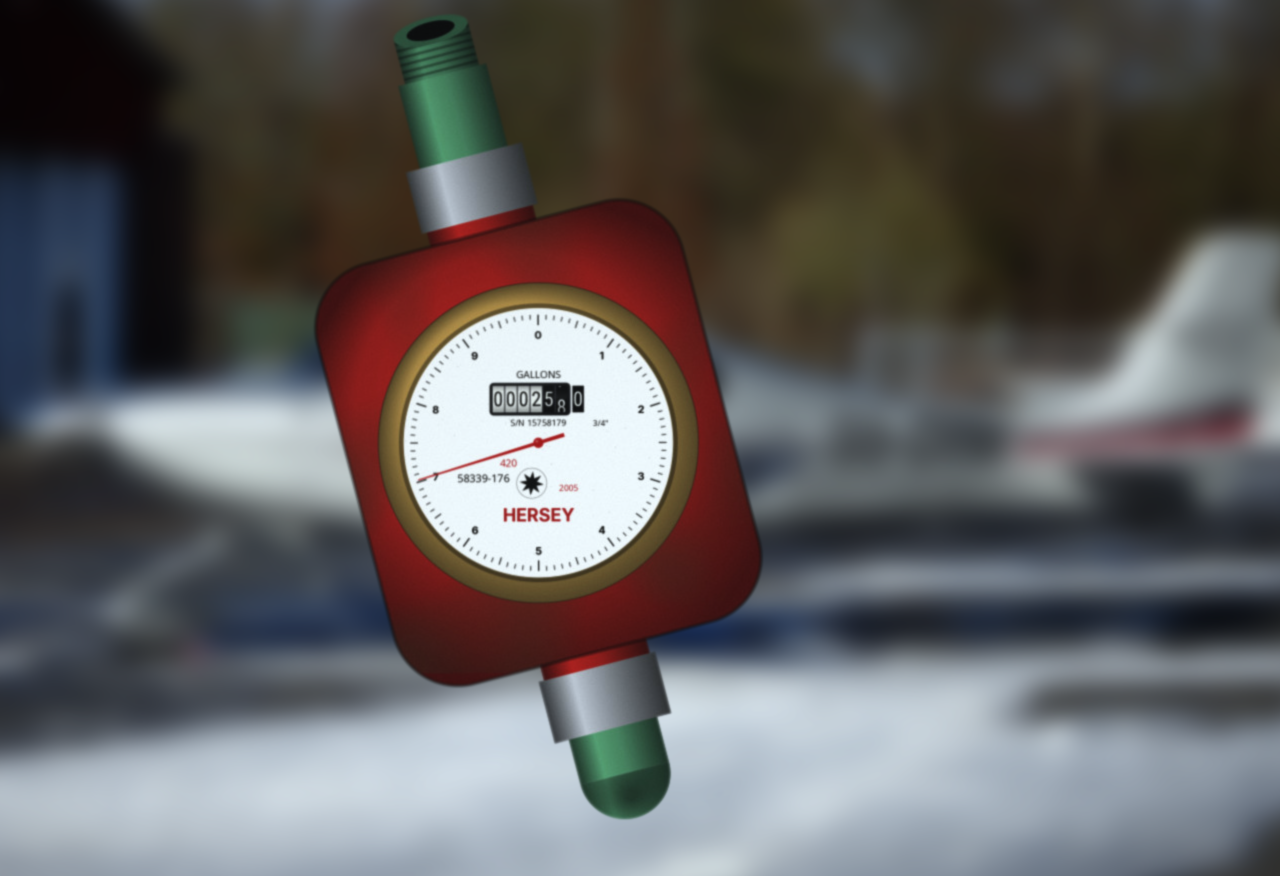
2577.0 gal
